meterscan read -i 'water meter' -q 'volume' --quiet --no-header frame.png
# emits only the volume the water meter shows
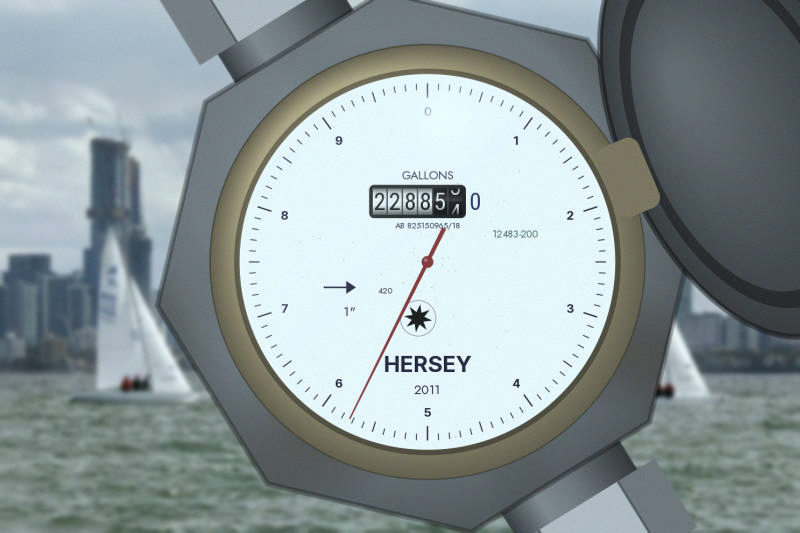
2288535.7 gal
